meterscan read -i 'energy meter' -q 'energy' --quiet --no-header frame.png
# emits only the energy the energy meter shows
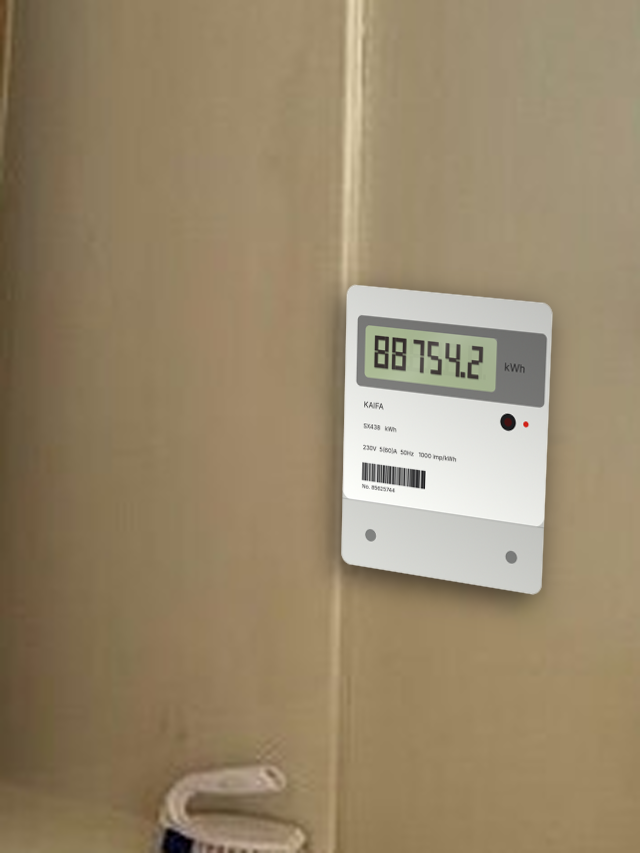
88754.2 kWh
